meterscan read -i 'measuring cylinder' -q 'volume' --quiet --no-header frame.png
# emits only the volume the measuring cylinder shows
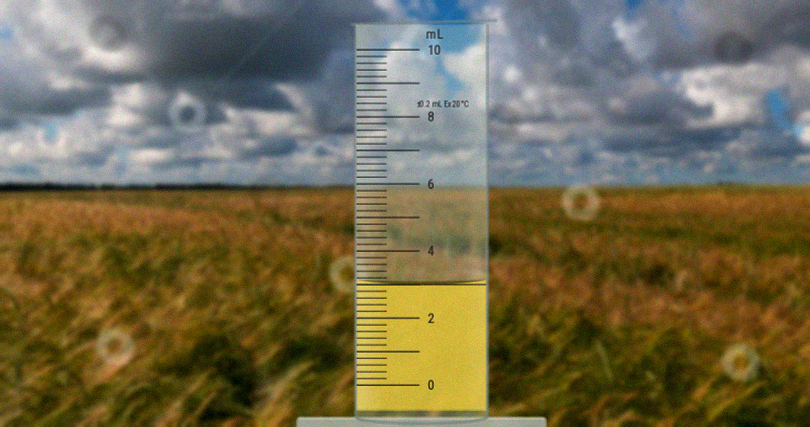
3 mL
